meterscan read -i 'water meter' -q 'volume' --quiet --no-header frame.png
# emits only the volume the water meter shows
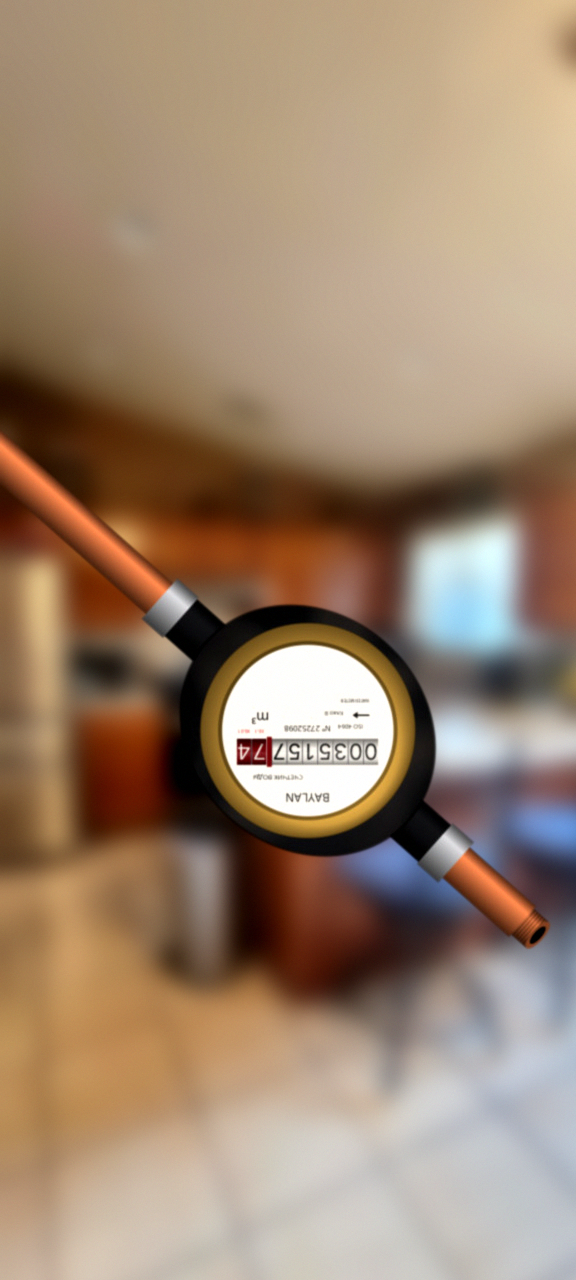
35157.74 m³
